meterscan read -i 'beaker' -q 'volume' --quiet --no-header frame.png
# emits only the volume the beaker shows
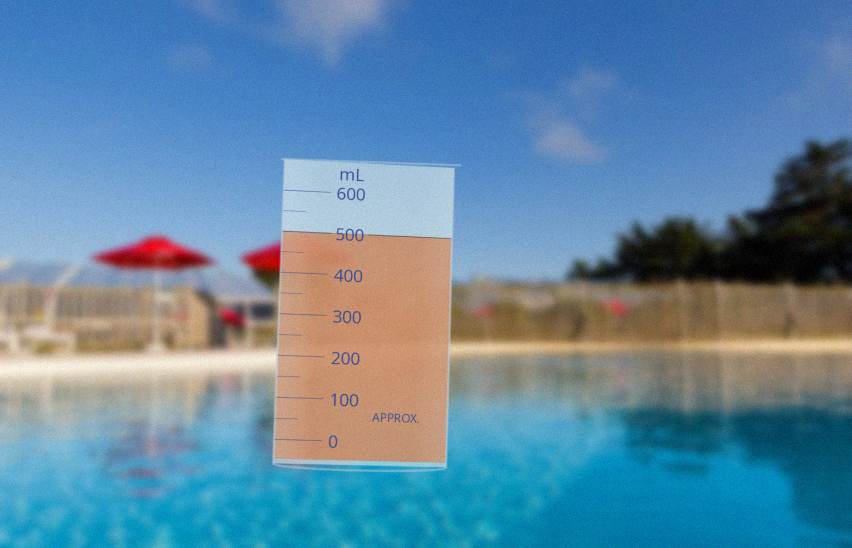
500 mL
